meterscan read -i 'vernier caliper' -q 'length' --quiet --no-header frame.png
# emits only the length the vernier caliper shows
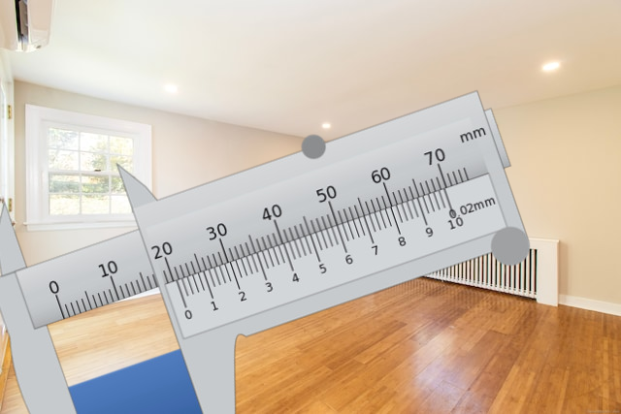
20.6 mm
